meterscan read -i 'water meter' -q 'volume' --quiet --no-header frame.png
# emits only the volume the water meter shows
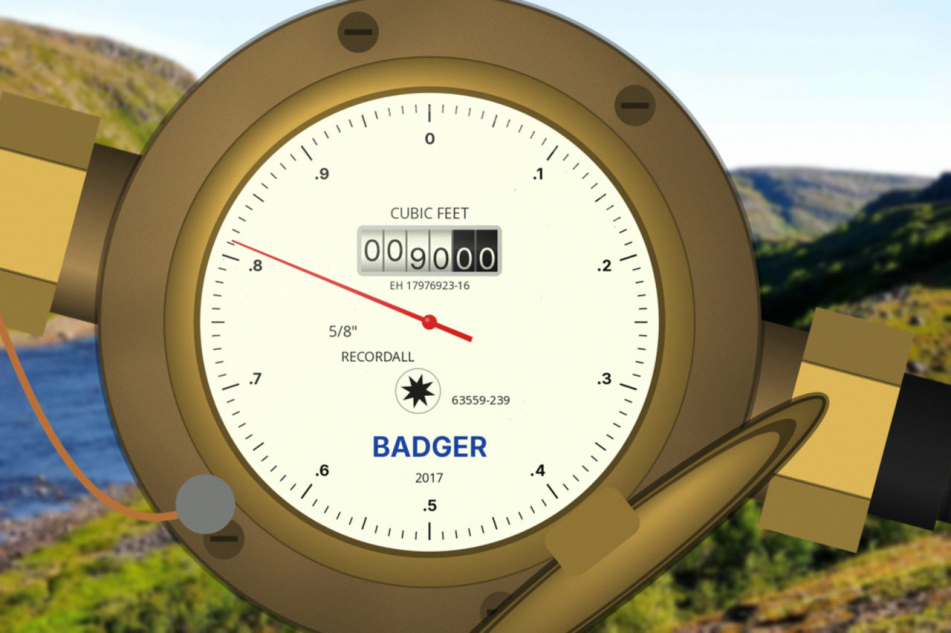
8999.81 ft³
